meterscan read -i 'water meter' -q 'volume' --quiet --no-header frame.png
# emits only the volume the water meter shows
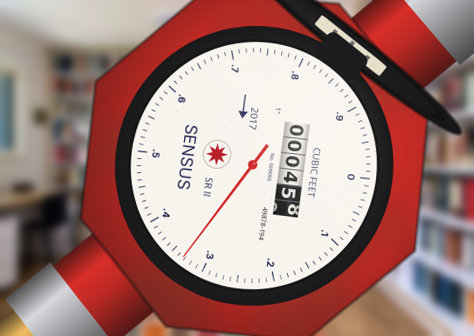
458.33 ft³
